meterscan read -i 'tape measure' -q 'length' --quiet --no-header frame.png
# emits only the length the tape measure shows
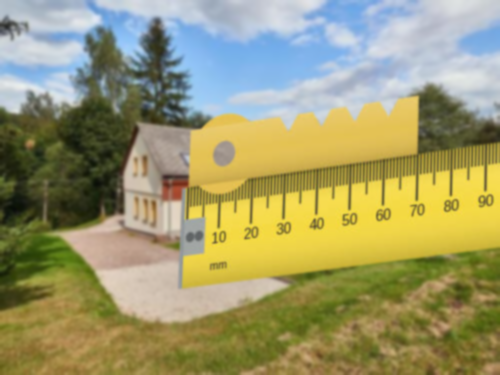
70 mm
